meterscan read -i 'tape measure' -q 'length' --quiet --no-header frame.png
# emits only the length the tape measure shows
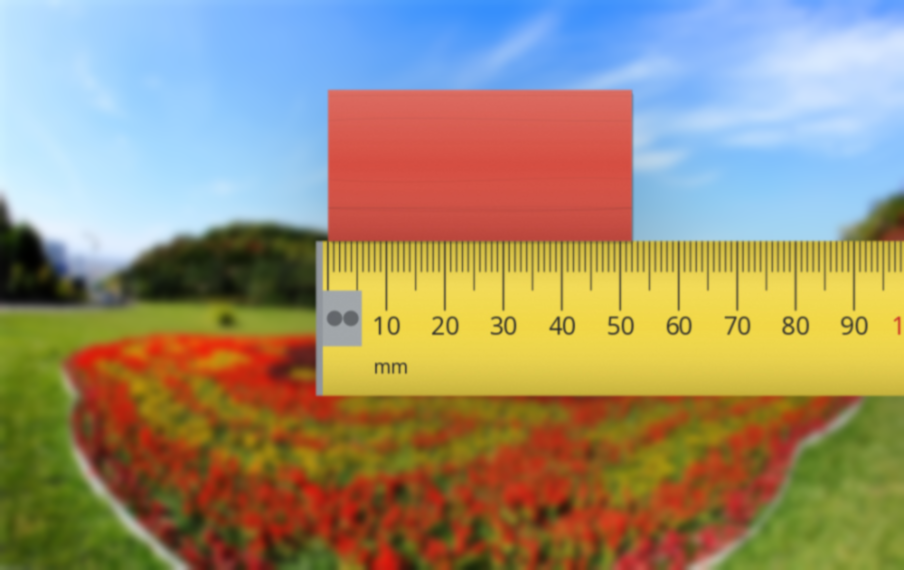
52 mm
